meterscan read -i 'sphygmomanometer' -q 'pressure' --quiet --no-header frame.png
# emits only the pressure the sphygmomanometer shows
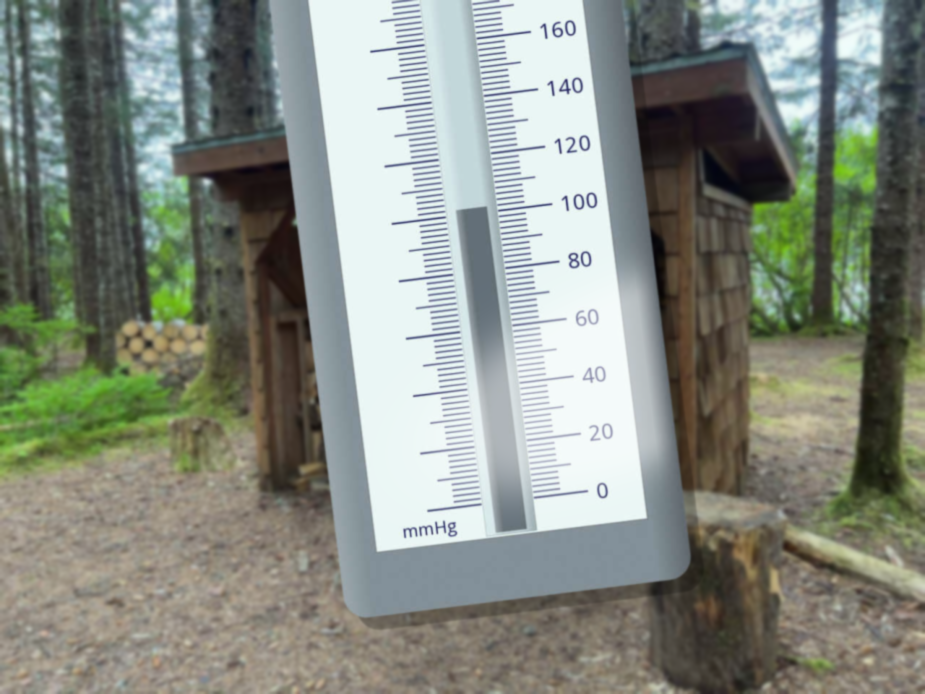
102 mmHg
